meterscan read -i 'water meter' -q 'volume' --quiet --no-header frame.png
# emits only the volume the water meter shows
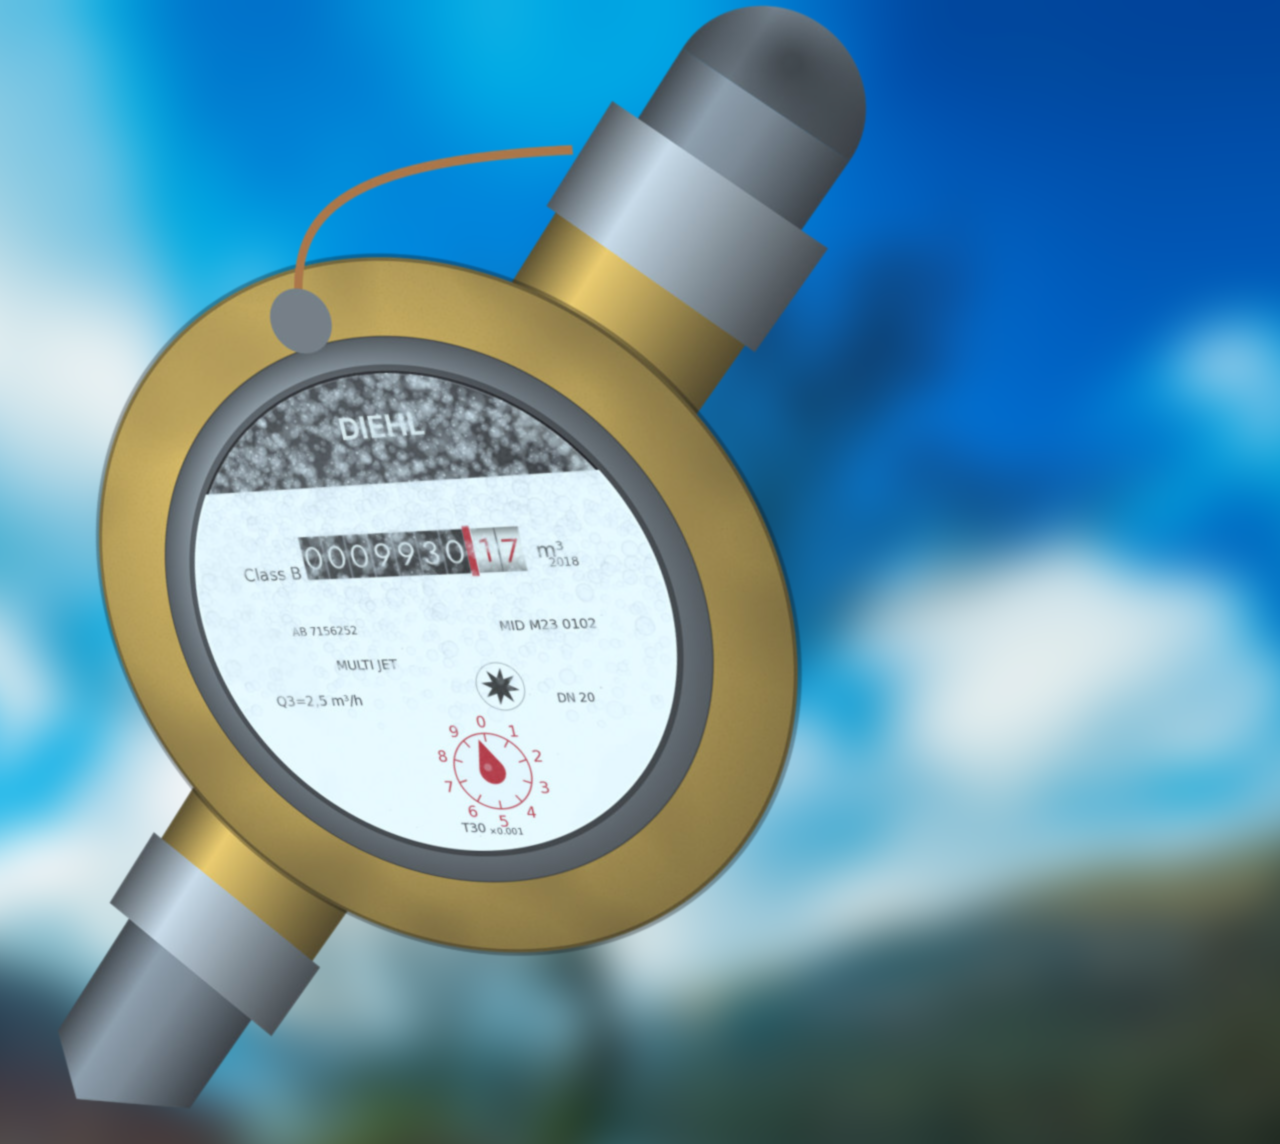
9930.169 m³
